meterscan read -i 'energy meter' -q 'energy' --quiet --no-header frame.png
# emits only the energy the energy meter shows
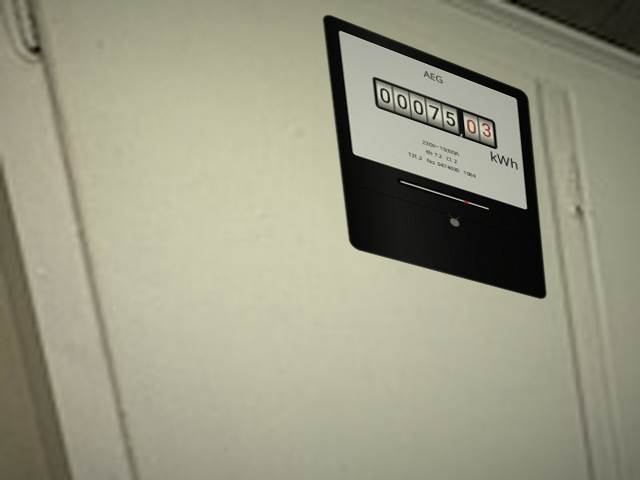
75.03 kWh
